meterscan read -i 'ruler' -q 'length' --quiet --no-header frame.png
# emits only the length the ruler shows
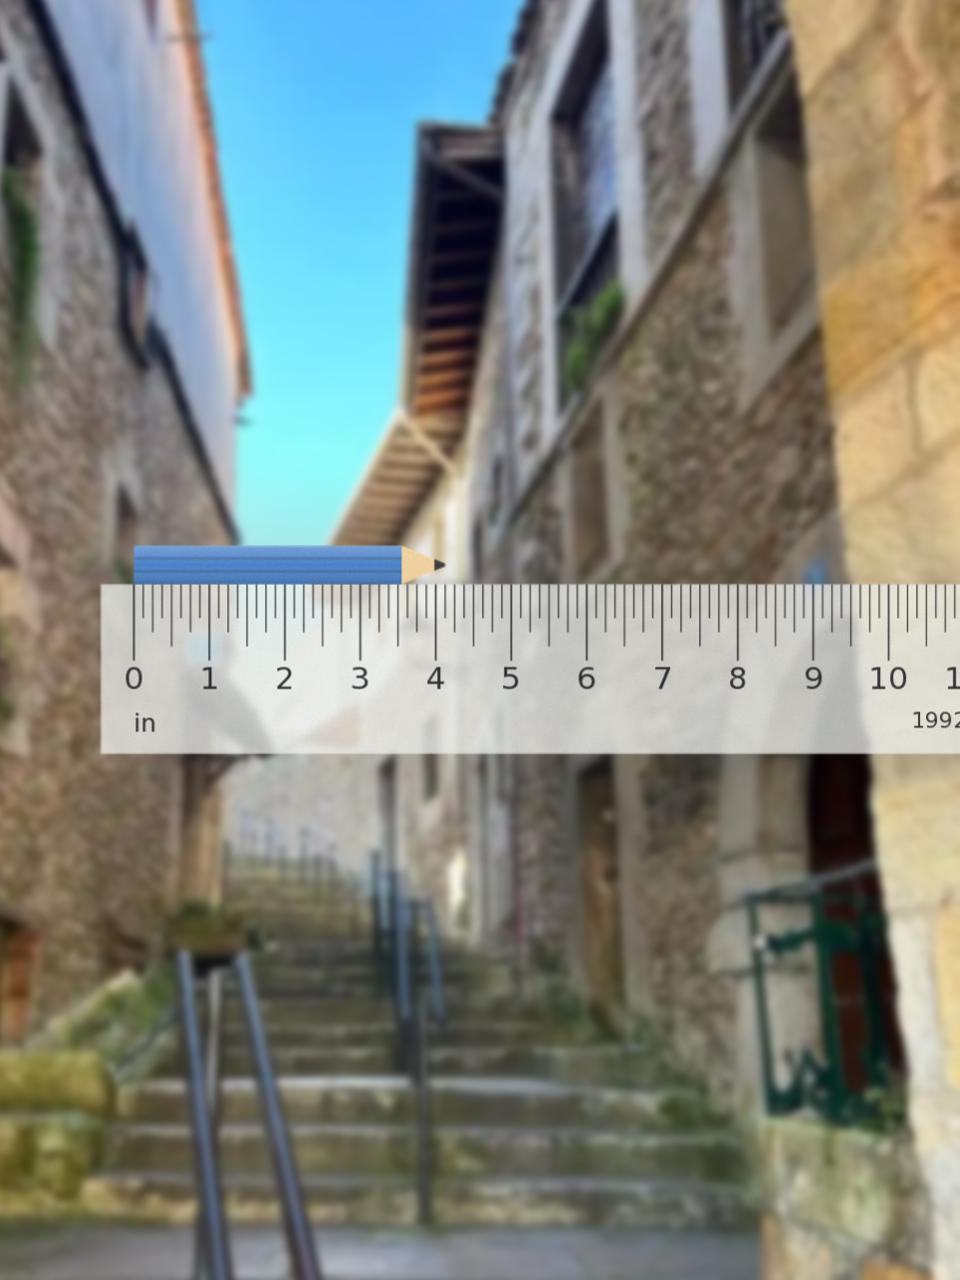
4.125 in
